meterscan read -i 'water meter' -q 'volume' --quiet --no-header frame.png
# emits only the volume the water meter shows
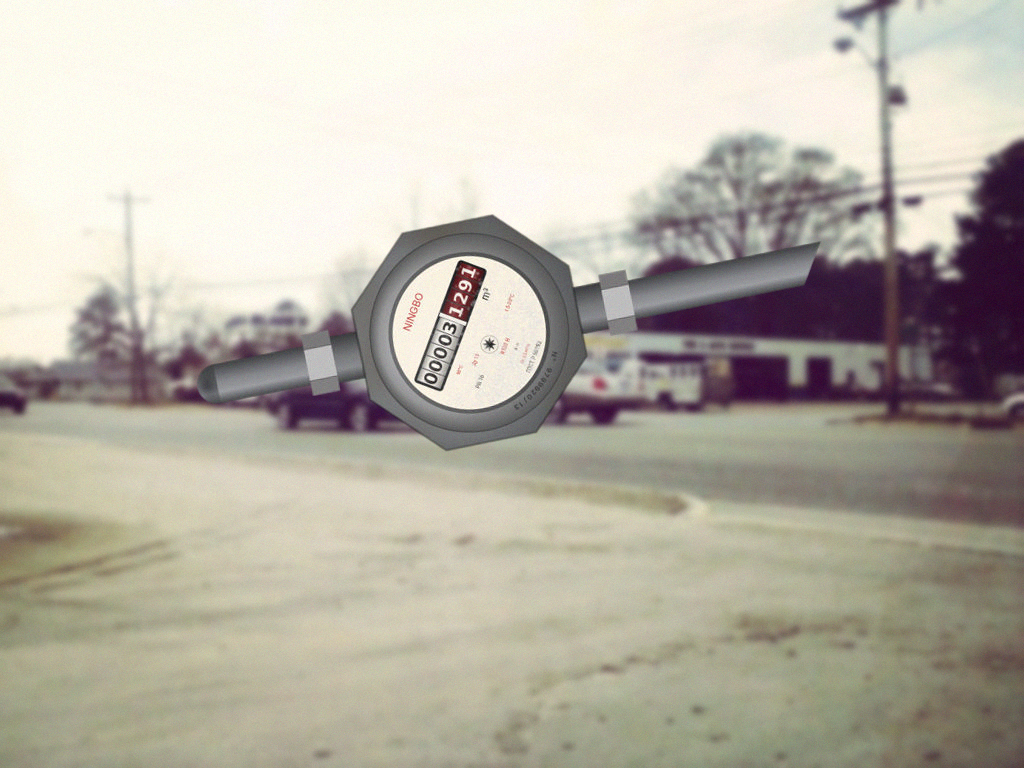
3.1291 m³
